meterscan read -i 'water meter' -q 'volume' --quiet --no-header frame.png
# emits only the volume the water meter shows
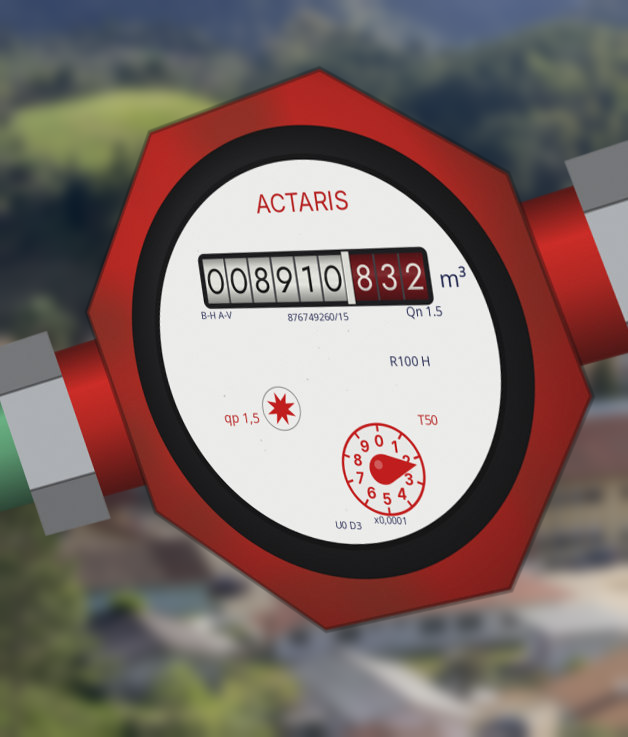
8910.8322 m³
